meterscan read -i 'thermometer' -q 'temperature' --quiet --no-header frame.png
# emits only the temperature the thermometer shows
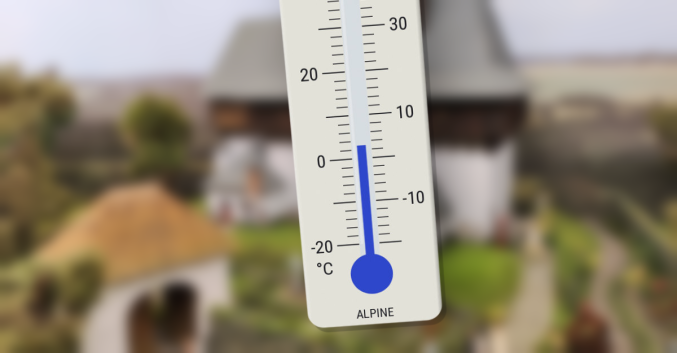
3 °C
